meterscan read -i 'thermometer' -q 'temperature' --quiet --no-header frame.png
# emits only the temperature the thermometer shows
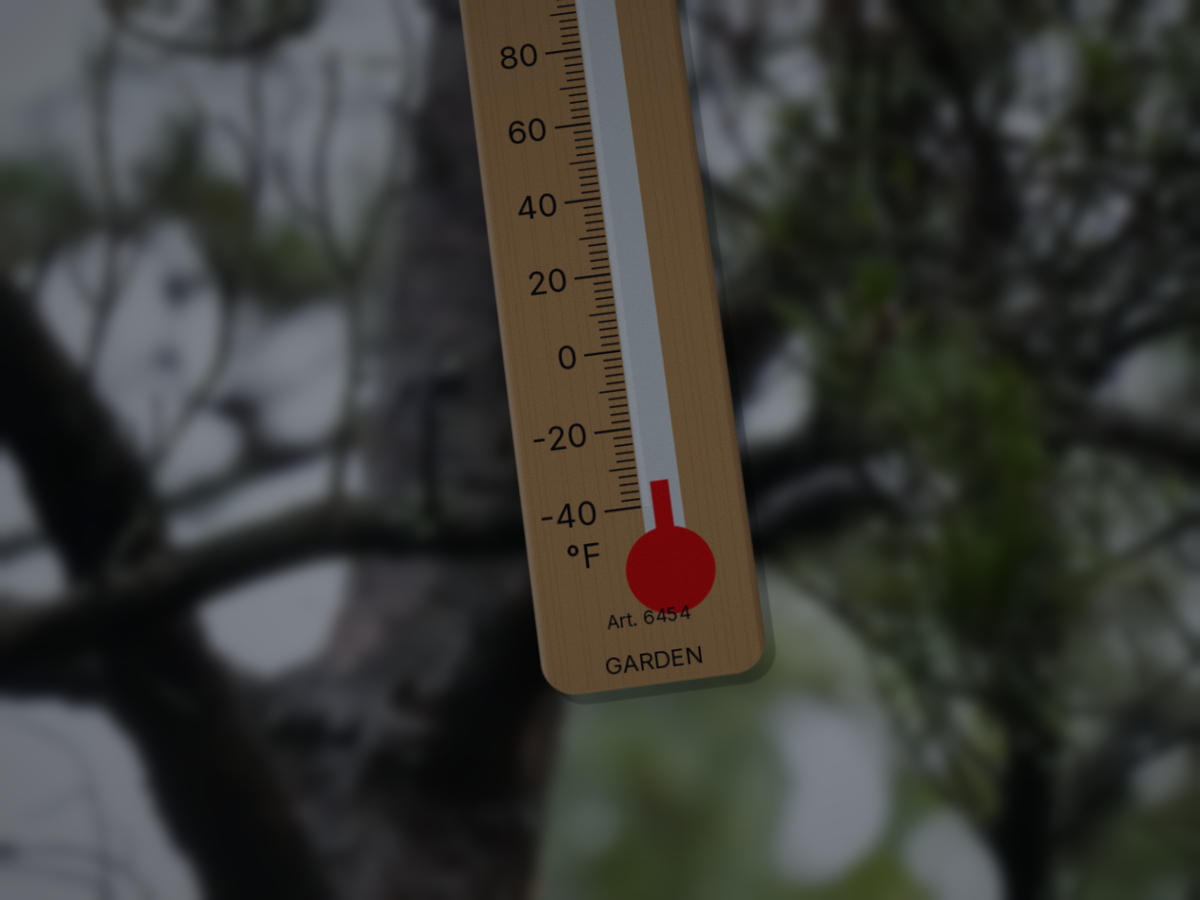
-34 °F
